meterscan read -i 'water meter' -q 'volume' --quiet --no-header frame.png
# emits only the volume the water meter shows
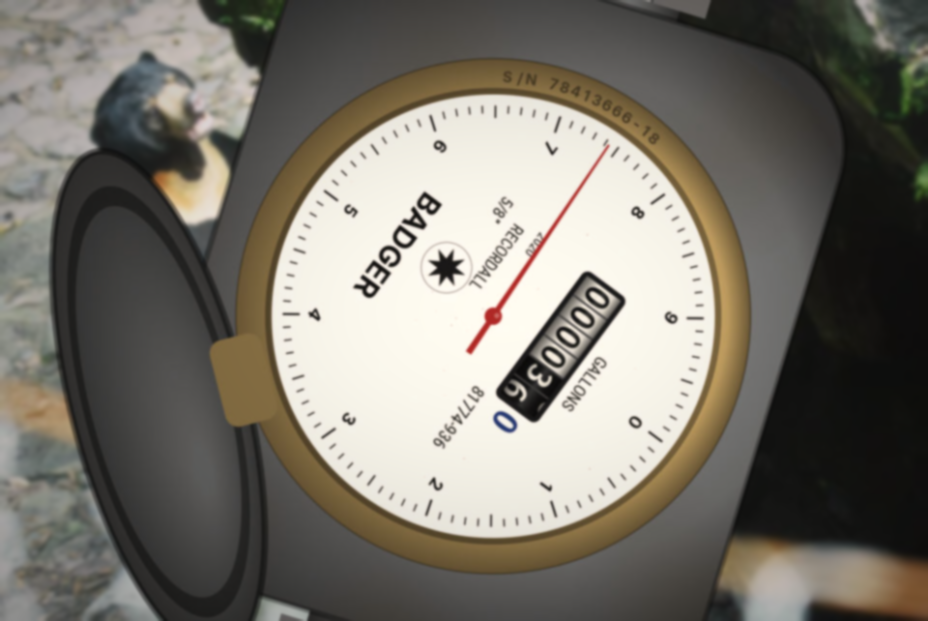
357.4 gal
